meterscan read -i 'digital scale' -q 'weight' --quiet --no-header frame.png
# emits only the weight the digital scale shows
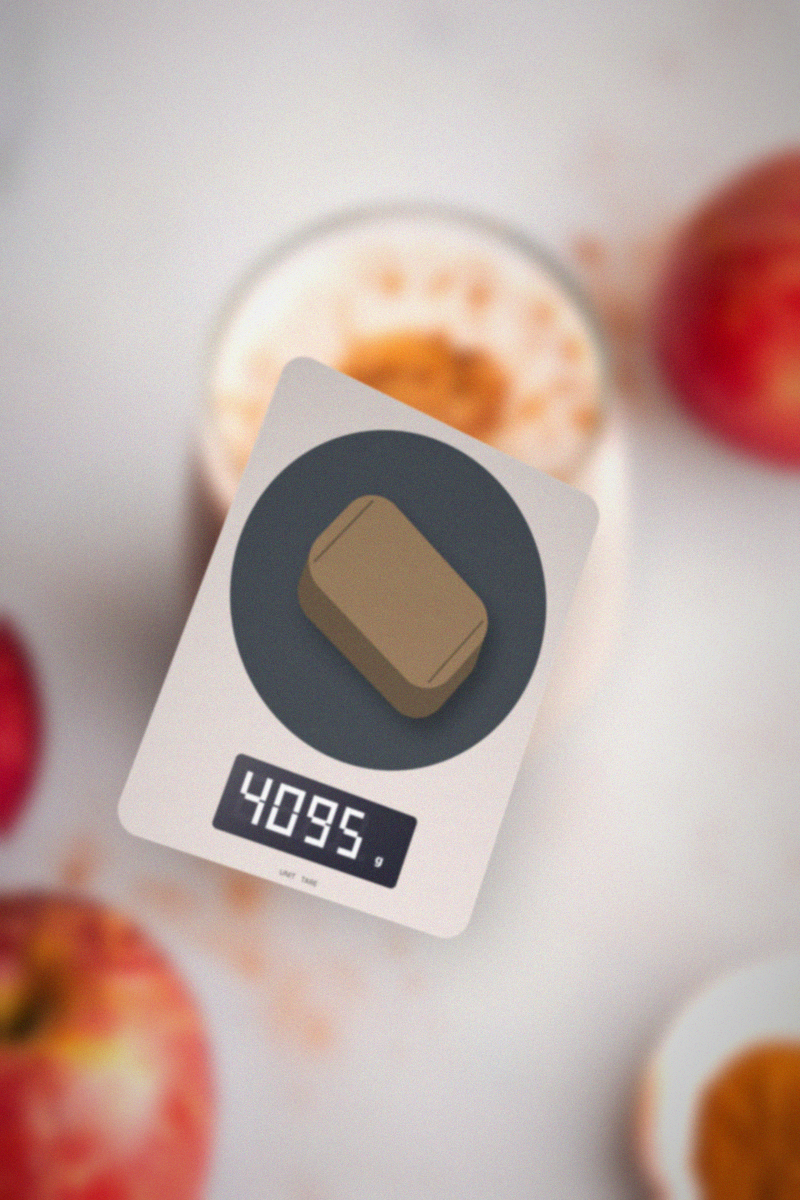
4095 g
